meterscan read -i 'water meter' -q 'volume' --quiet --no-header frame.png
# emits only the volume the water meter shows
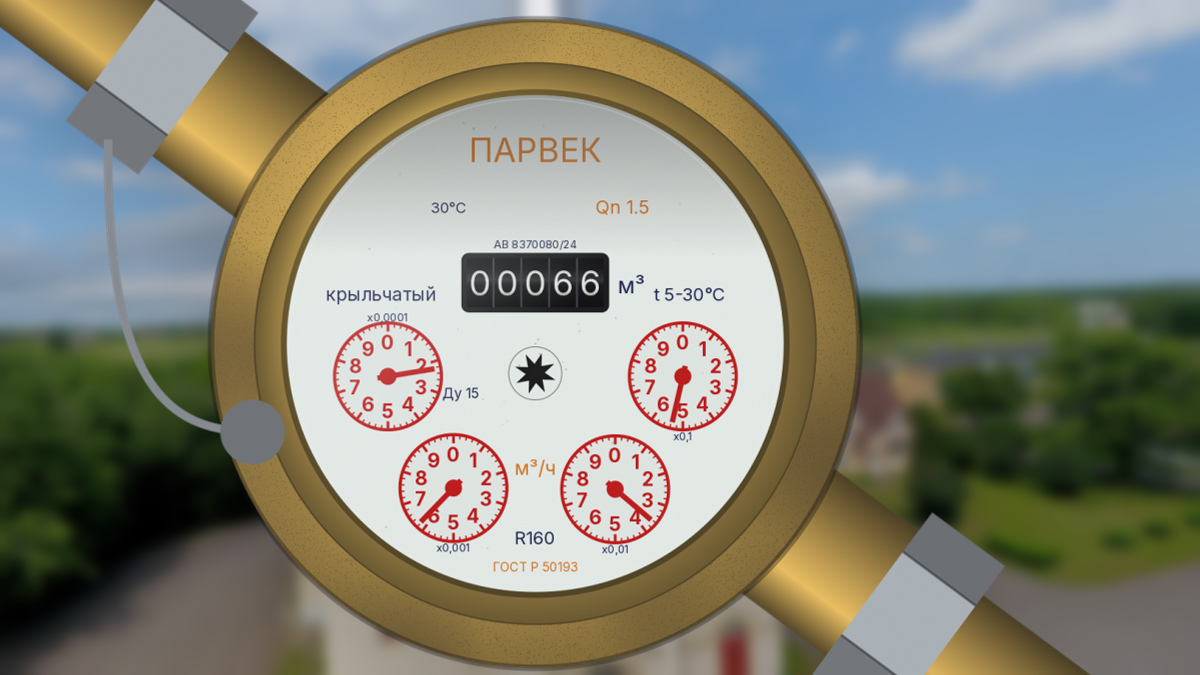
66.5362 m³
